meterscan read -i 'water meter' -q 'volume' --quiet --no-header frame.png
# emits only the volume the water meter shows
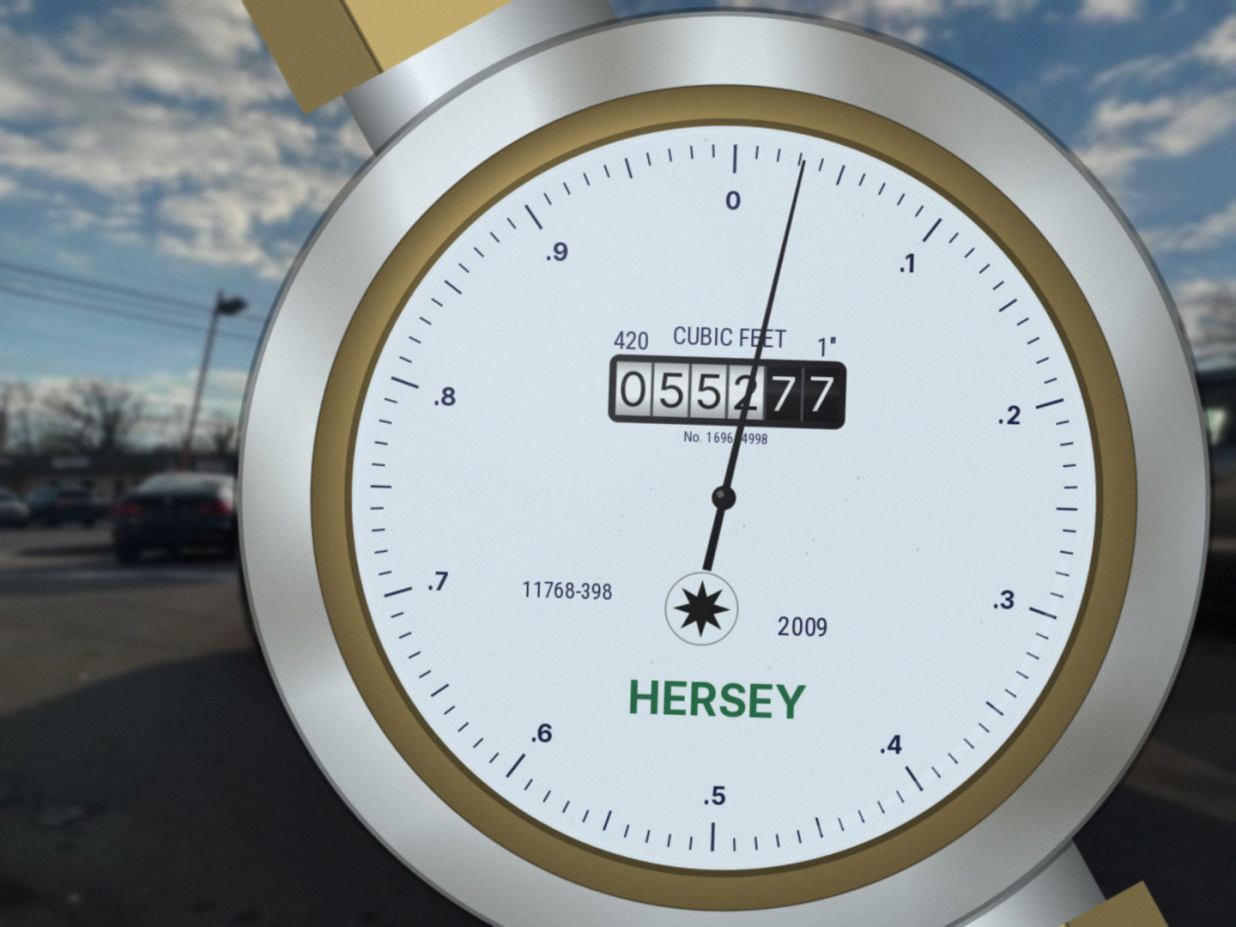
55277.03 ft³
